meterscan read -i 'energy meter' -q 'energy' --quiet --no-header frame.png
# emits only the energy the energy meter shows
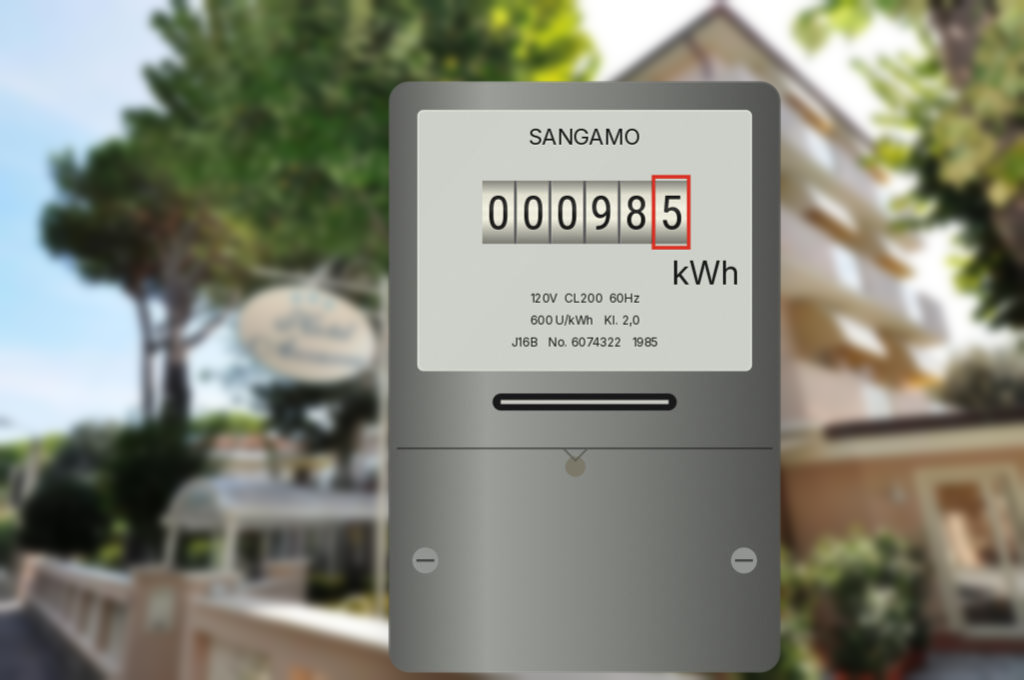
98.5 kWh
